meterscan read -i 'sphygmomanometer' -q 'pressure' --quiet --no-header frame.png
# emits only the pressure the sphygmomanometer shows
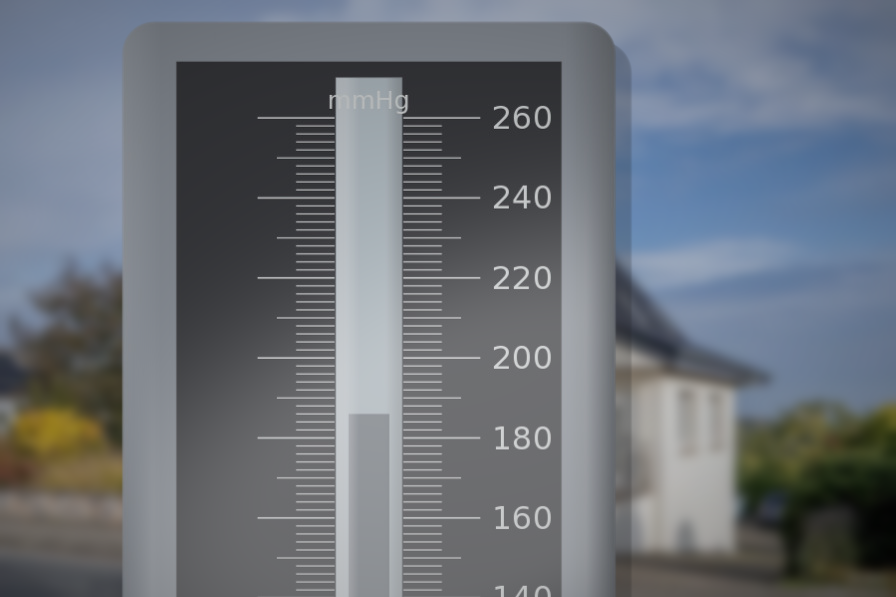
186 mmHg
